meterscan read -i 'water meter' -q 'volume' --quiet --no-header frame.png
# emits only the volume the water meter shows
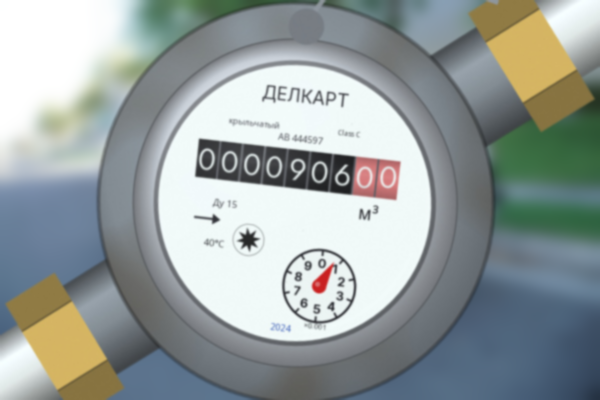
906.000 m³
